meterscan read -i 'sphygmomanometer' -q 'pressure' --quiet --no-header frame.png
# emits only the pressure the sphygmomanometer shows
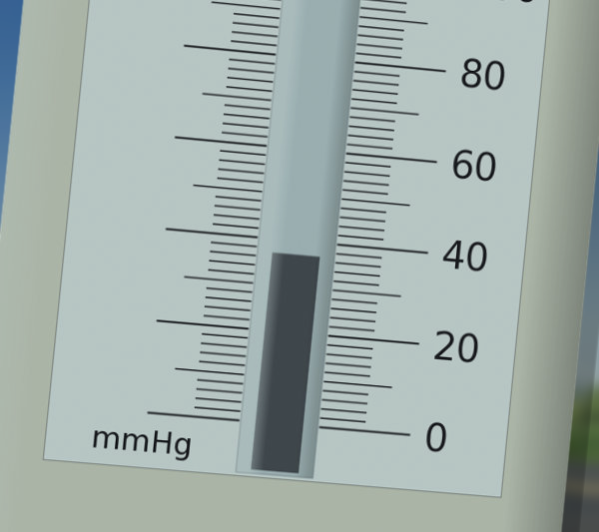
37 mmHg
